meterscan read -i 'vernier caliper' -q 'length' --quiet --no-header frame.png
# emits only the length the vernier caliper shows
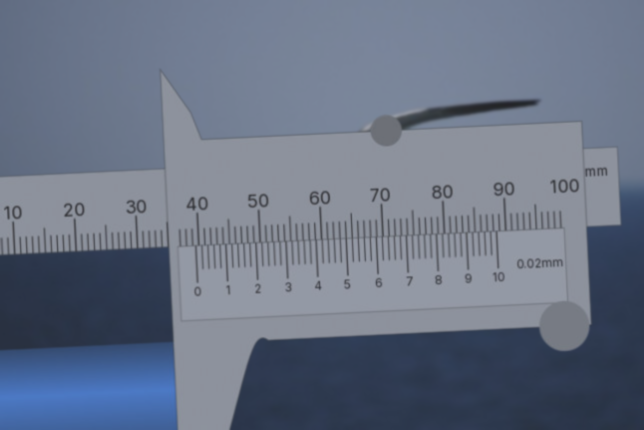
39.5 mm
